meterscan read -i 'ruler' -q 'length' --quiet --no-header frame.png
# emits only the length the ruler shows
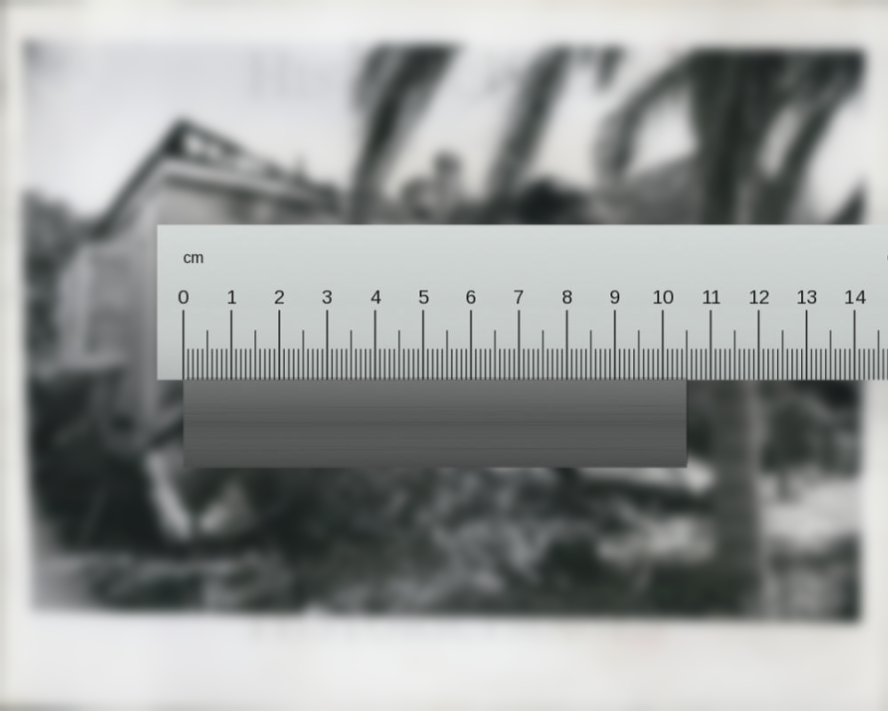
10.5 cm
